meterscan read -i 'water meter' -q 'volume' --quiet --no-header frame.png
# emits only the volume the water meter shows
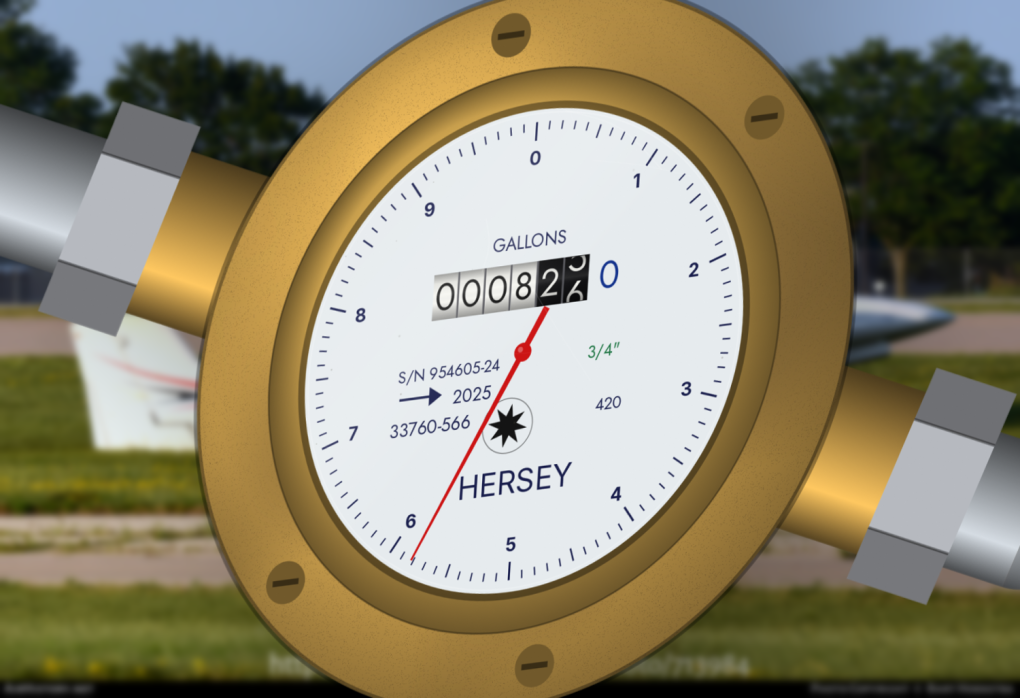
8255.8 gal
